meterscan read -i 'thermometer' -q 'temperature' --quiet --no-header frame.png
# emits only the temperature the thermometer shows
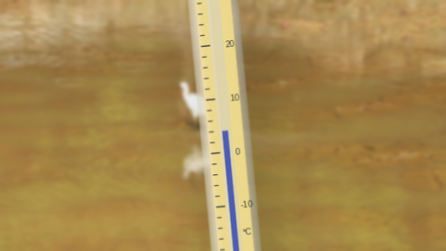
4 °C
